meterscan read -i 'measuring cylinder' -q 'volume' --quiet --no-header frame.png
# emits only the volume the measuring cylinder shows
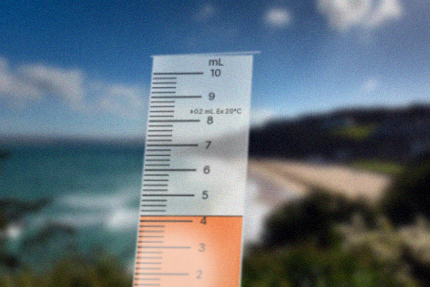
4.2 mL
